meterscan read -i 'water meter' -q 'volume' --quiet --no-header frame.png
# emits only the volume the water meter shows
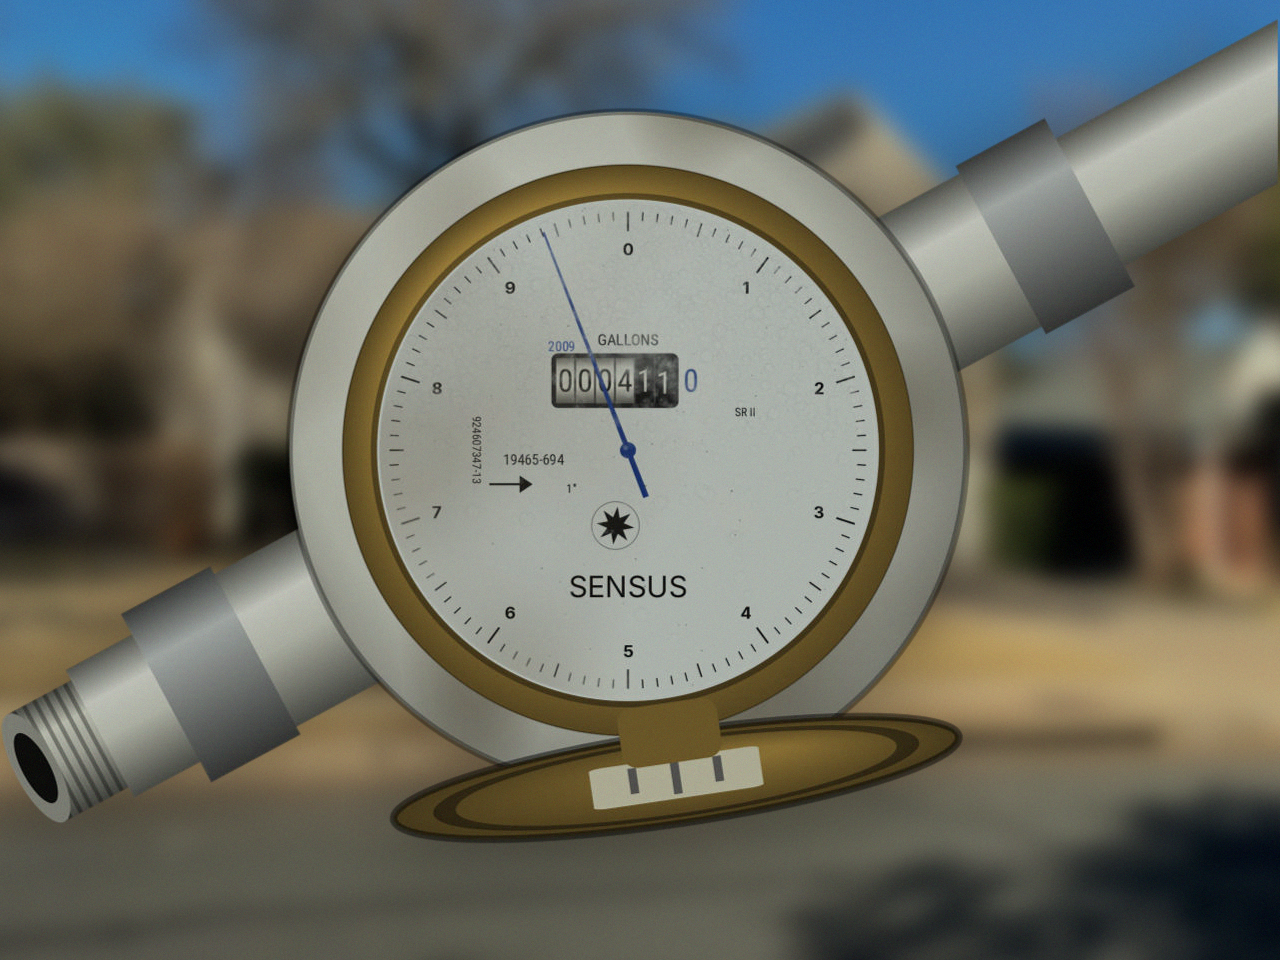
4109.4 gal
